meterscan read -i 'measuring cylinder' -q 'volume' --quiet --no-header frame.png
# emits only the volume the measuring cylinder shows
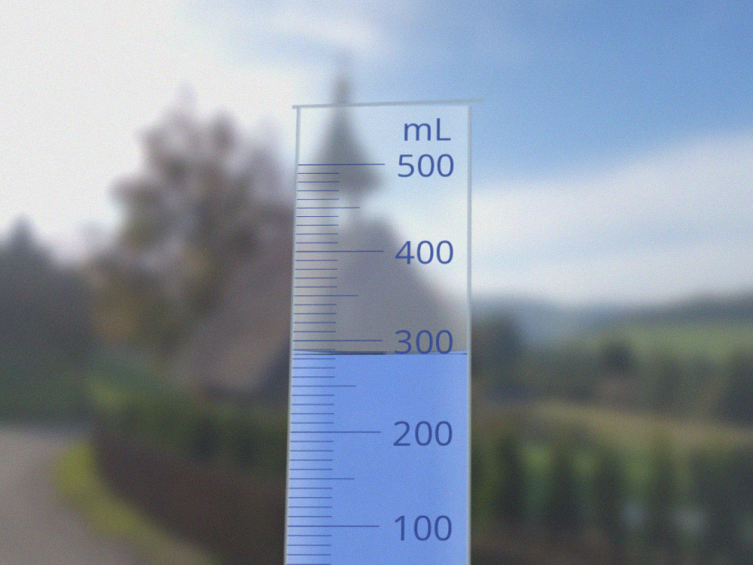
285 mL
